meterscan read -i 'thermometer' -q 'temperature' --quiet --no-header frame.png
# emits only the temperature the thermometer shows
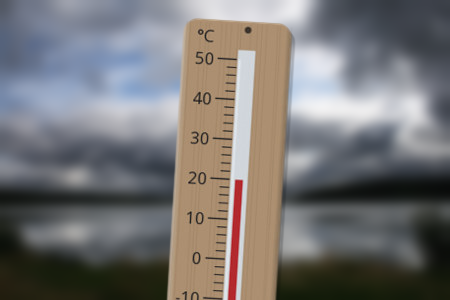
20 °C
